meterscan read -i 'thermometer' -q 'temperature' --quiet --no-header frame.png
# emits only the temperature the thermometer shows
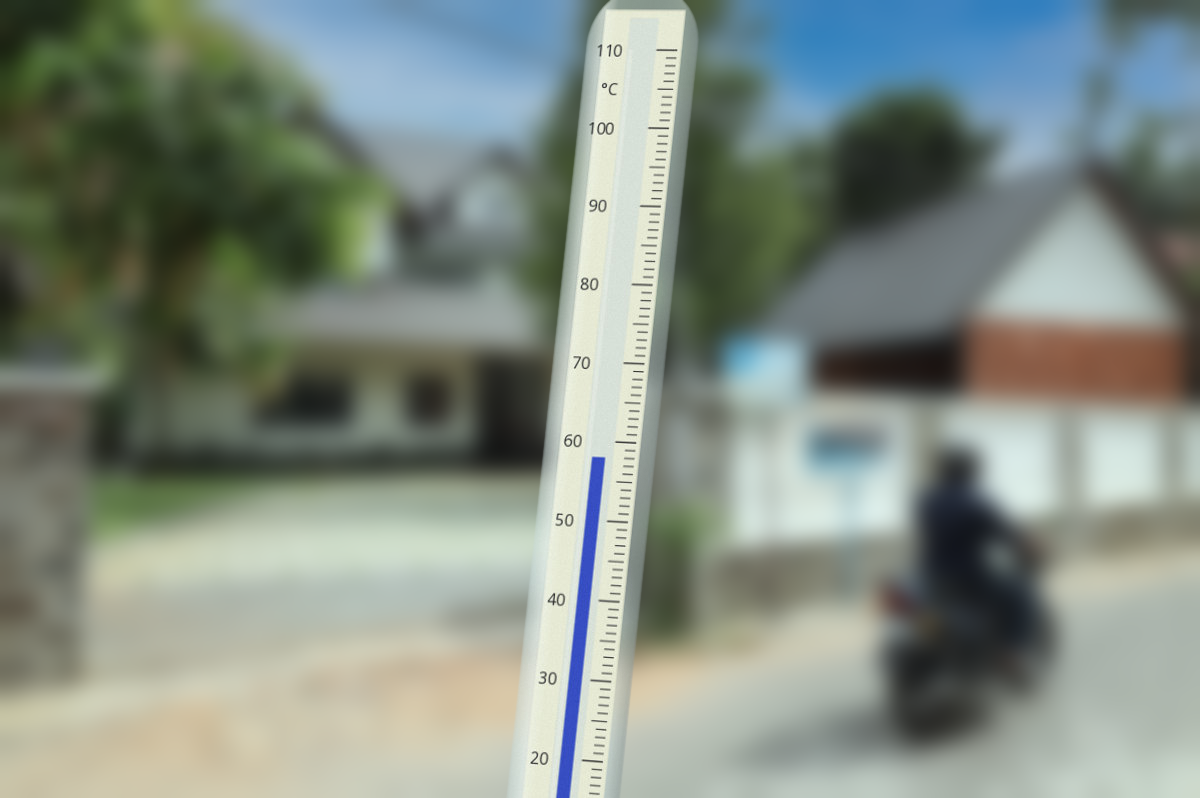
58 °C
